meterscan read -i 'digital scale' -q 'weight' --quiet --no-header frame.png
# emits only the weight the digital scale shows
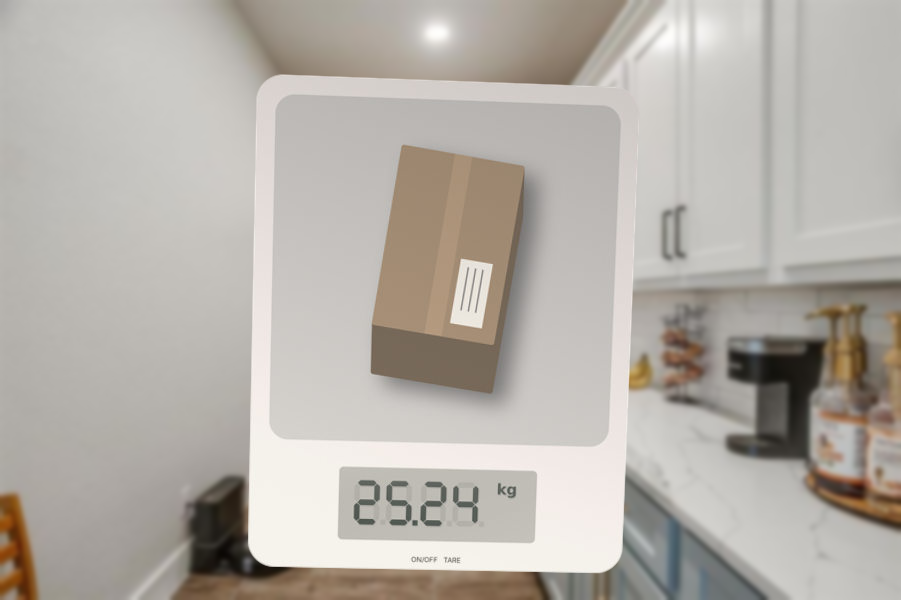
25.24 kg
